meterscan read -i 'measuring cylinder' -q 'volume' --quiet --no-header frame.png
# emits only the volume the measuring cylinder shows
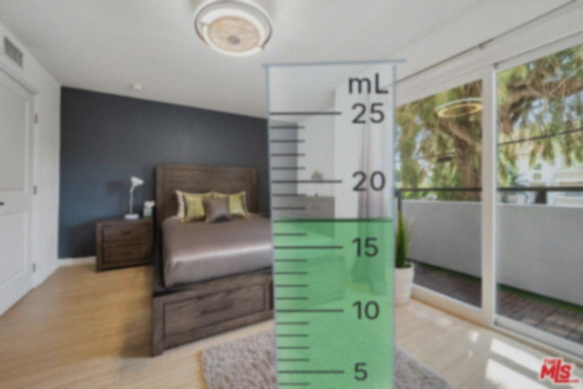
17 mL
